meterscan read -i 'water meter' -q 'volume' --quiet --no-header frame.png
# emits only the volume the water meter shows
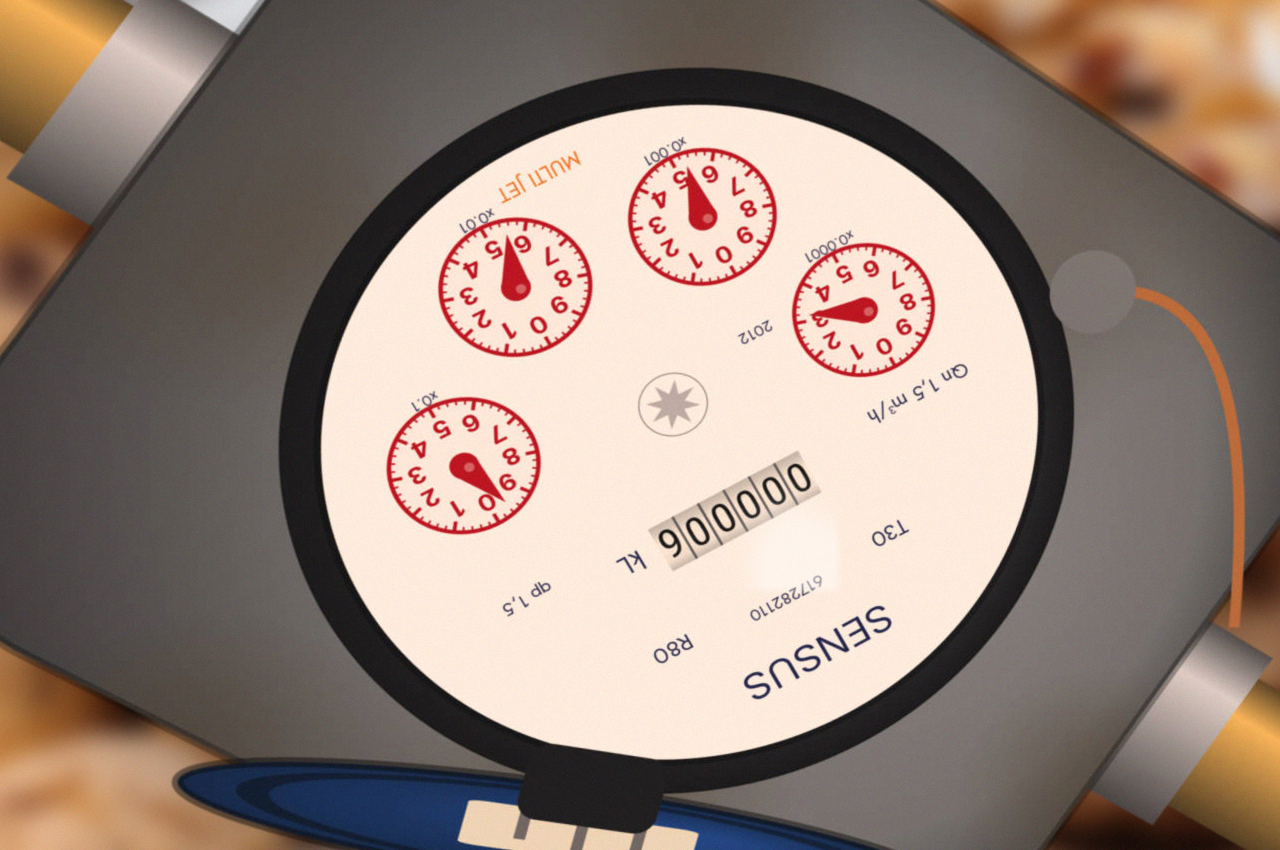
5.9553 kL
